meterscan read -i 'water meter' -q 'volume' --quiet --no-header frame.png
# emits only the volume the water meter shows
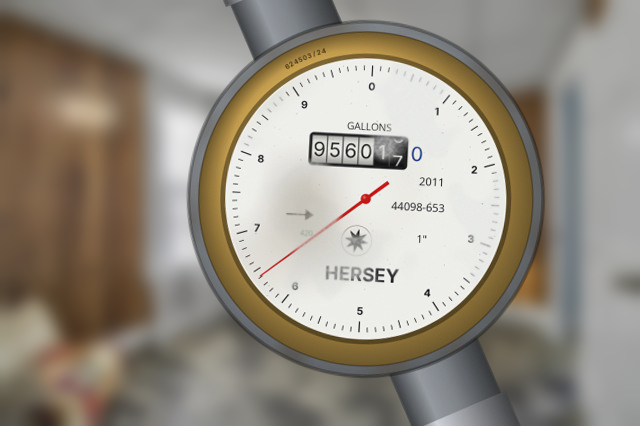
9560166.4 gal
